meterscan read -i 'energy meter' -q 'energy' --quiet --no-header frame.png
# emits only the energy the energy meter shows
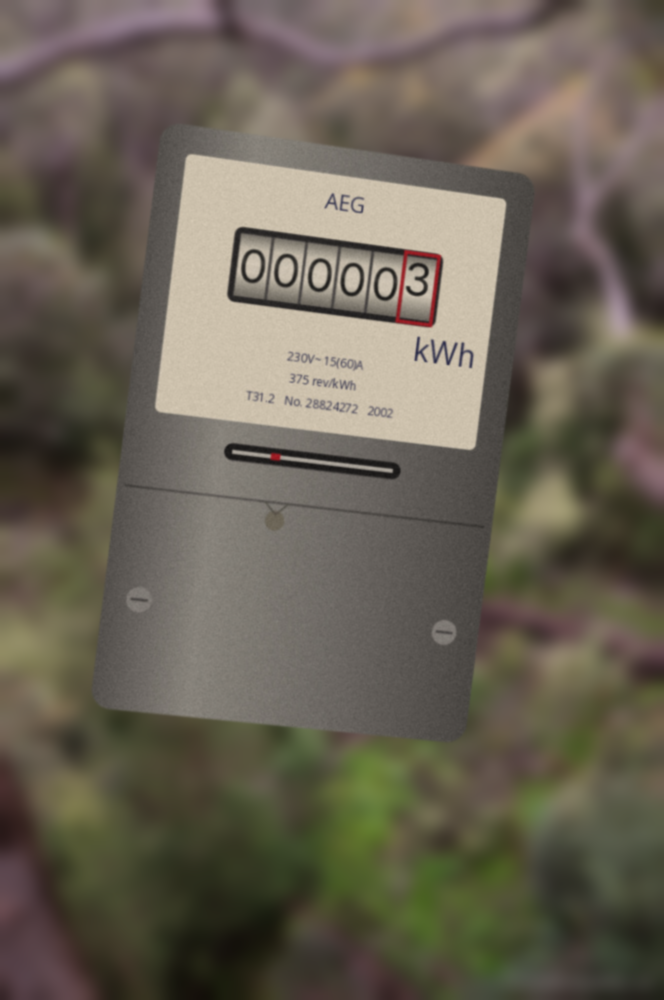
0.3 kWh
